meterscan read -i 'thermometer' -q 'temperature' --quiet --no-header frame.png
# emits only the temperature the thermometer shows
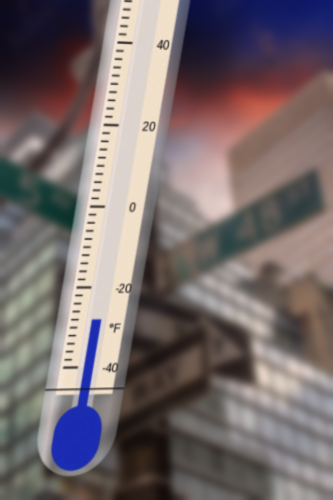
-28 °F
